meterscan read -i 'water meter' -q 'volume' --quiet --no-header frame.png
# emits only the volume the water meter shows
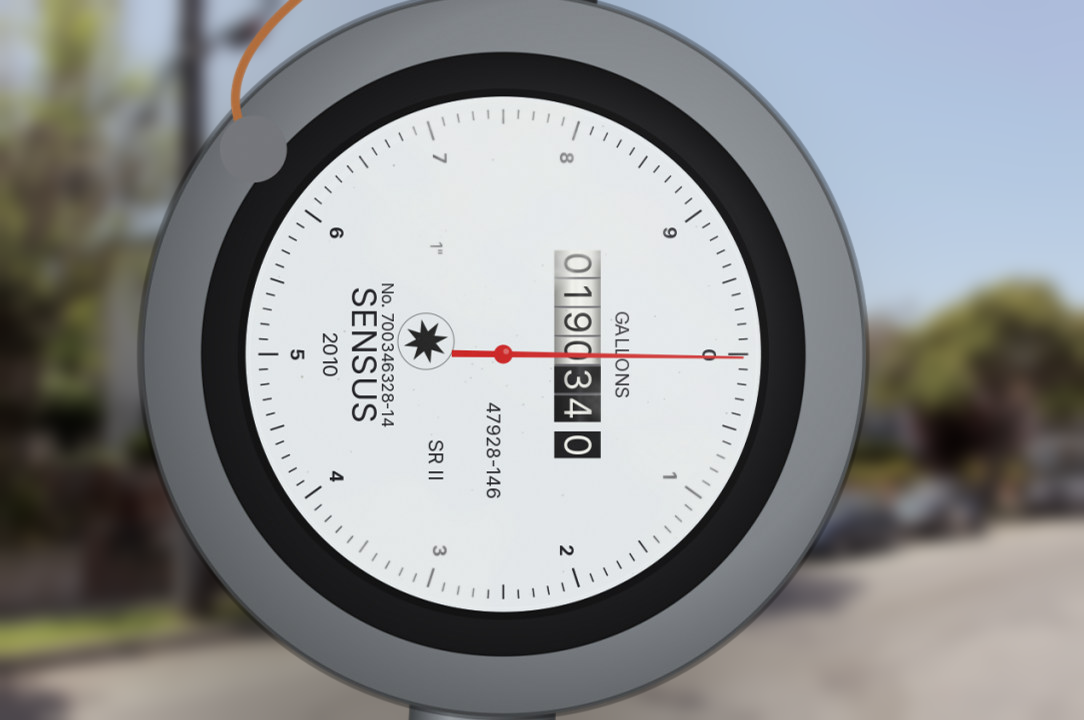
190340.0 gal
